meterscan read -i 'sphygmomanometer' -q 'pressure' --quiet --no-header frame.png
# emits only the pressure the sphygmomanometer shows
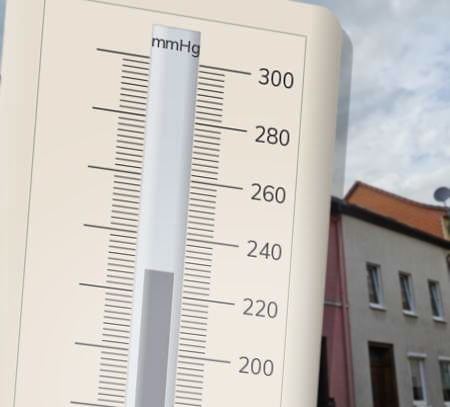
228 mmHg
